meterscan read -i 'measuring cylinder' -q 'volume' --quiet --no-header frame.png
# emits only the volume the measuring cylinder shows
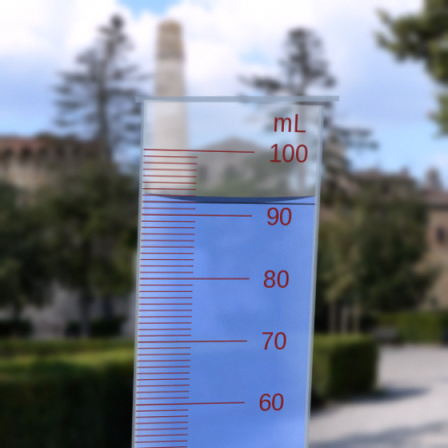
92 mL
